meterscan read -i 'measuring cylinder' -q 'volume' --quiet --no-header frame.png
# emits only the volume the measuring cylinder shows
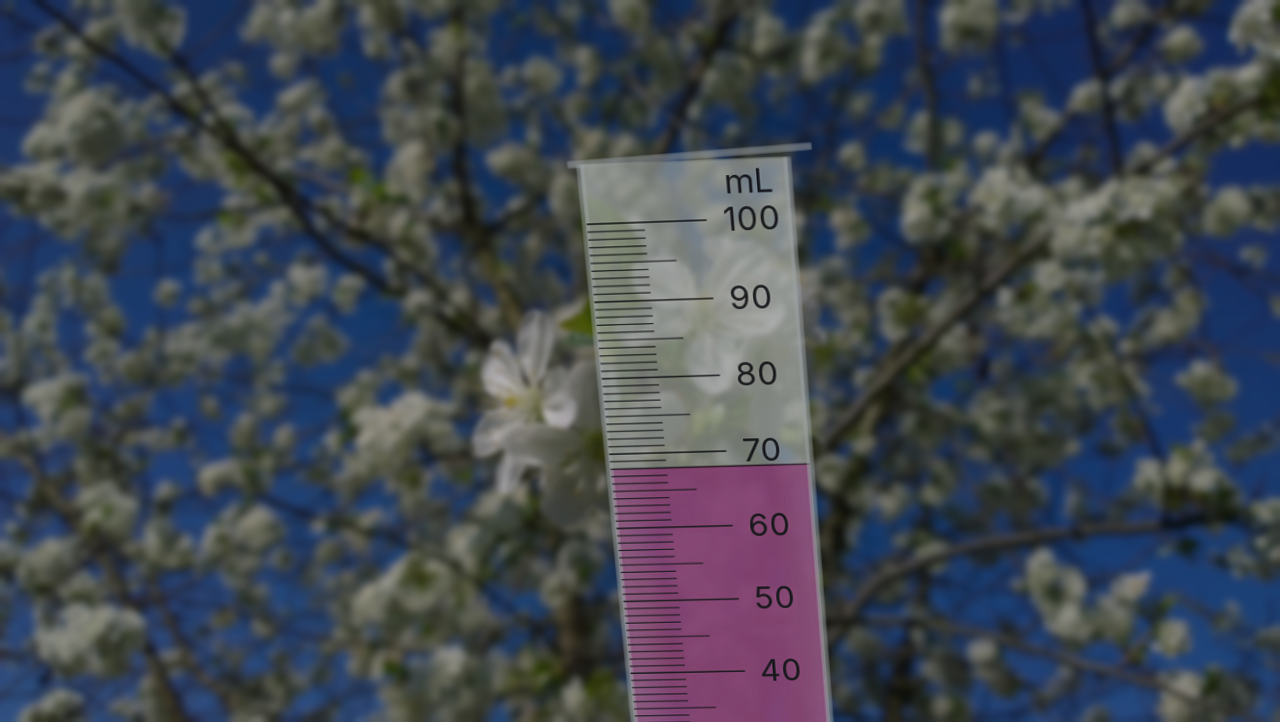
68 mL
